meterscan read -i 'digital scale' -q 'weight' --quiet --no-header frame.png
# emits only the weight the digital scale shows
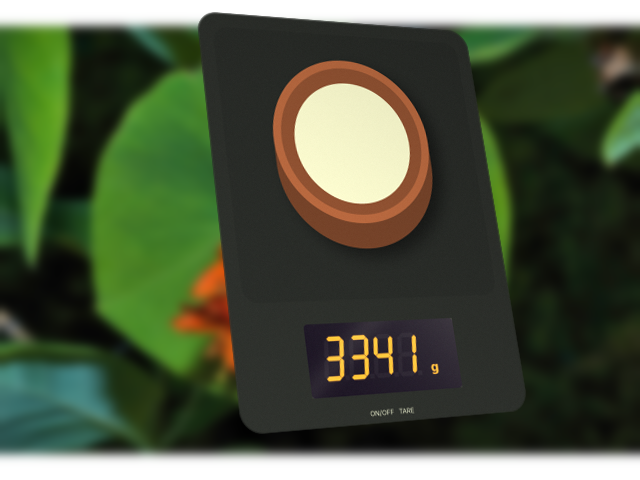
3341 g
